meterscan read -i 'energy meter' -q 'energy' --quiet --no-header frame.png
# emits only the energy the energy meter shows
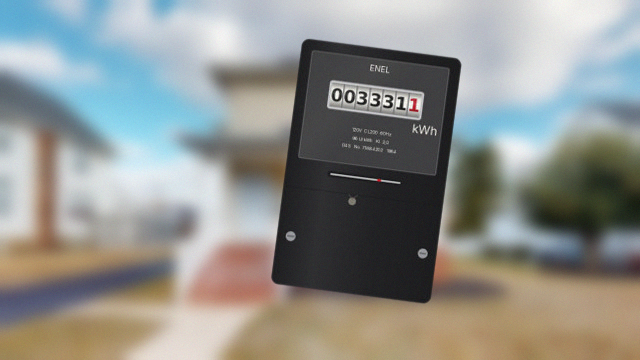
3331.1 kWh
